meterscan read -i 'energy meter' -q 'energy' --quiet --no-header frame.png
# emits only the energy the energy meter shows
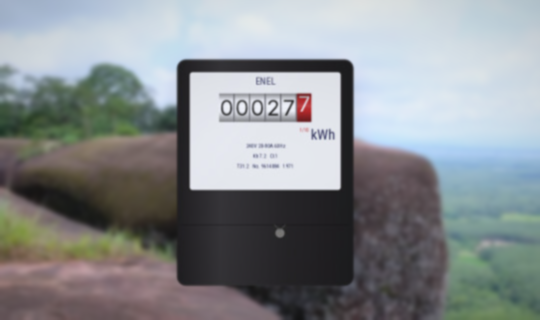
27.7 kWh
